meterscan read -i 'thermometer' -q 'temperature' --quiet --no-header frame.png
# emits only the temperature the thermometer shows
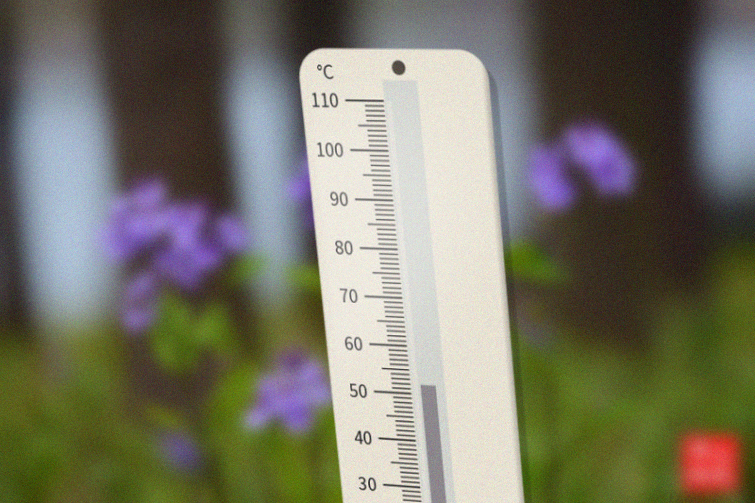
52 °C
